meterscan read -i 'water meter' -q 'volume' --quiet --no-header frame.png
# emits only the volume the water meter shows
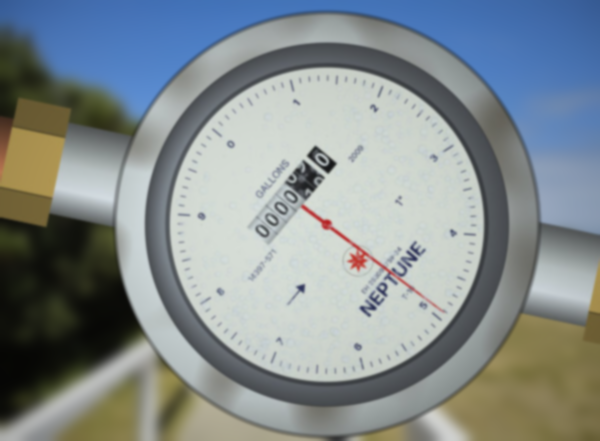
94.9 gal
